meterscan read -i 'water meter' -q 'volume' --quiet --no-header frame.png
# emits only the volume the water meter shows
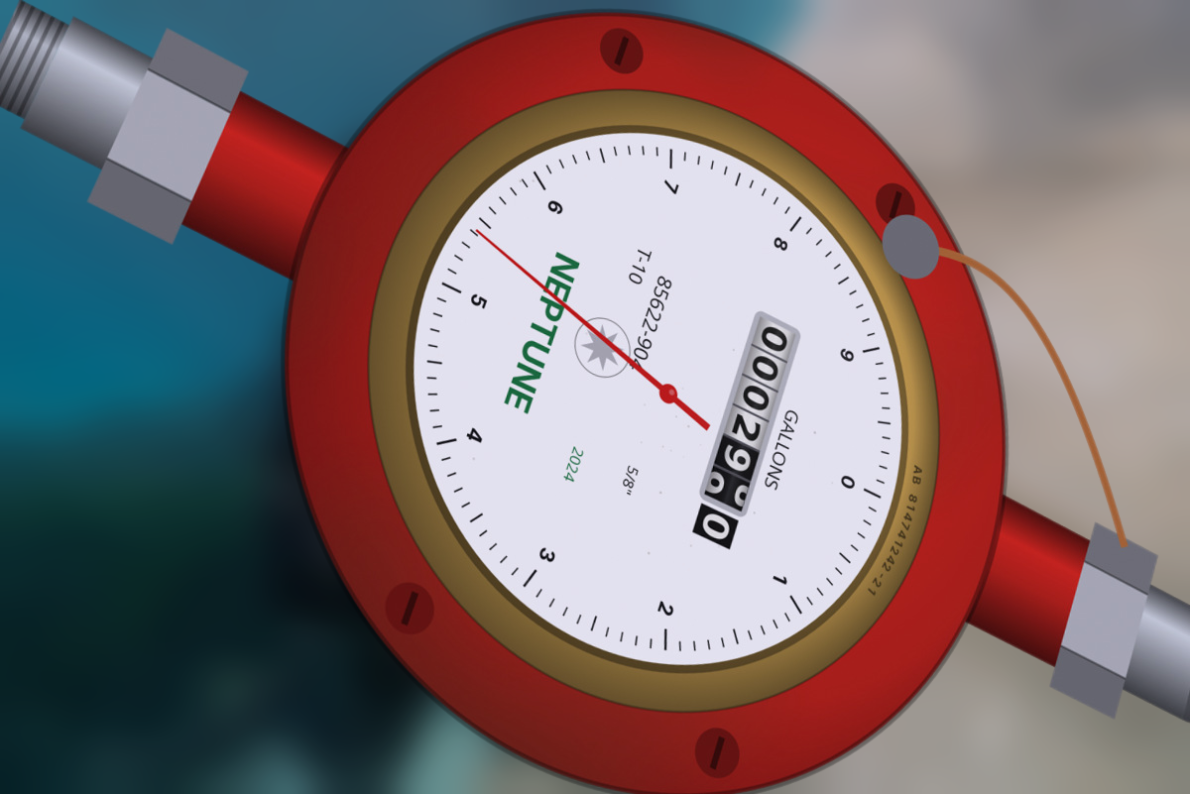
2985.4 gal
